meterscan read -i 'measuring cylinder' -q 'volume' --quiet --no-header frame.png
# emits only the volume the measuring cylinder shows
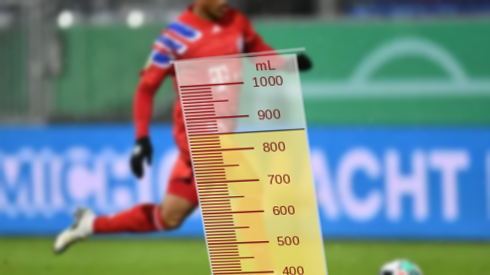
850 mL
